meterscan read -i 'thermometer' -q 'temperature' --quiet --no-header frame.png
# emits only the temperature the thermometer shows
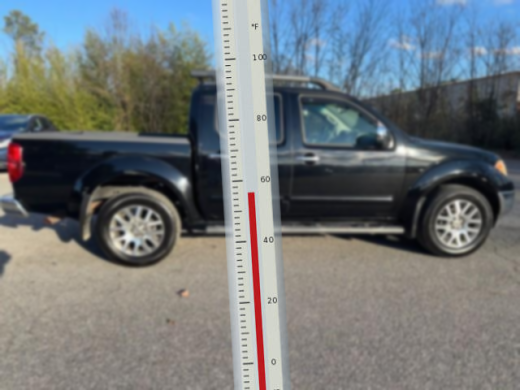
56 °F
